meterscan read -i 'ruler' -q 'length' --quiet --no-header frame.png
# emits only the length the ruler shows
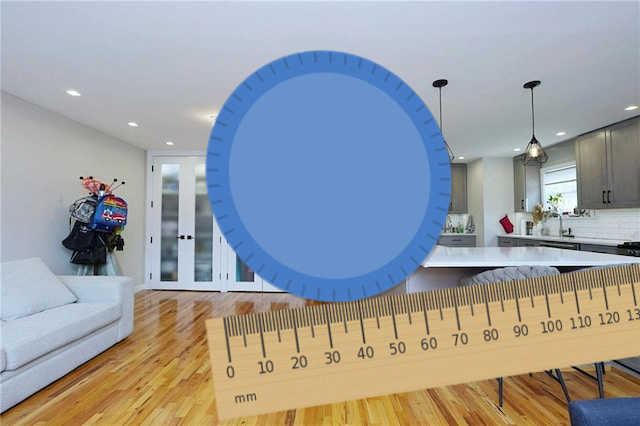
75 mm
